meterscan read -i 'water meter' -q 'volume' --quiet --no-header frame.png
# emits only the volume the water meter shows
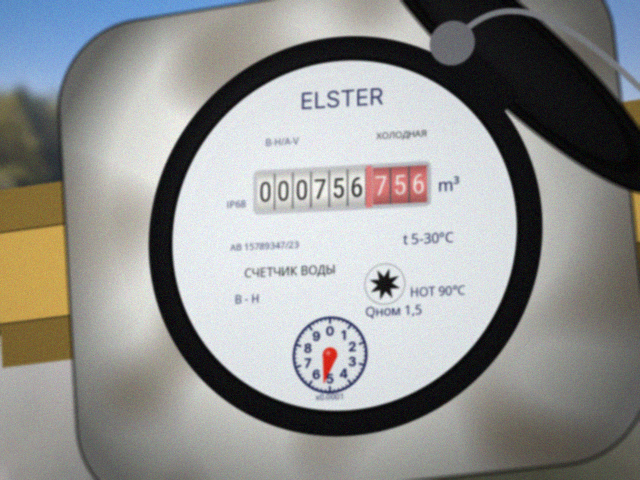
756.7565 m³
